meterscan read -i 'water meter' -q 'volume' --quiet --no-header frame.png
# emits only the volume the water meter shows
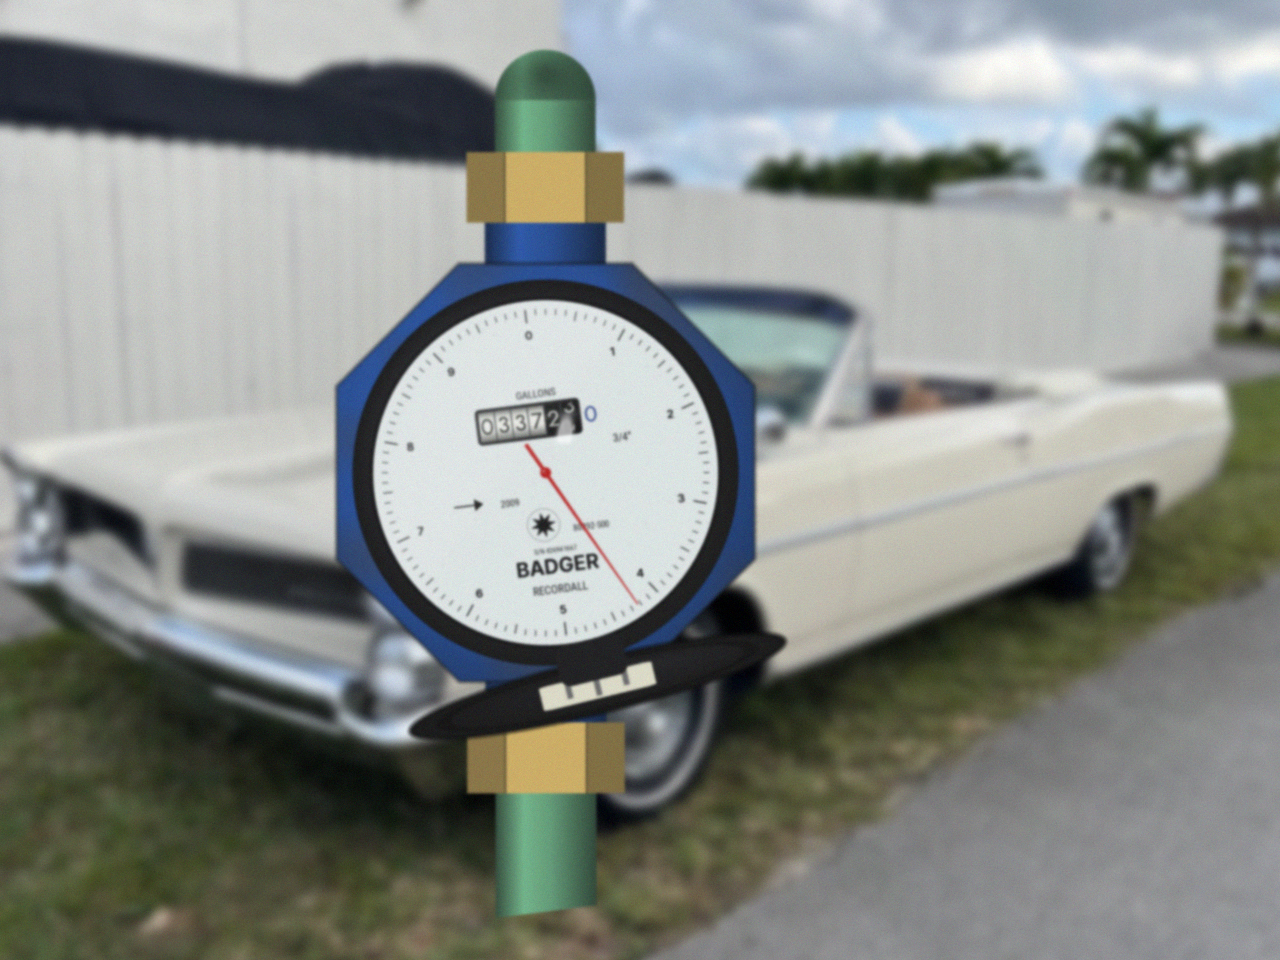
337234.2 gal
